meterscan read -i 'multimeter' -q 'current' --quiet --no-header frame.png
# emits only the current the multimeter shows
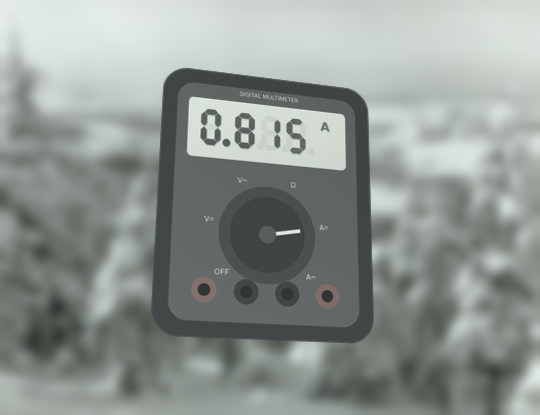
0.815 A
